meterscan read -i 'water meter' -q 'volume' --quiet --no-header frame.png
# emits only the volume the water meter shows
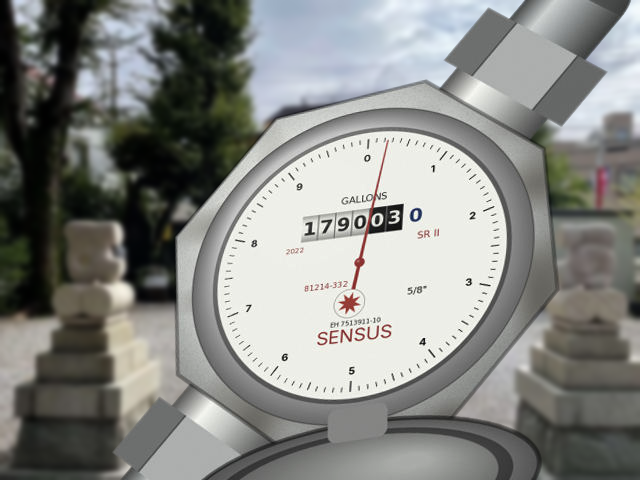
1790030.2 gal
